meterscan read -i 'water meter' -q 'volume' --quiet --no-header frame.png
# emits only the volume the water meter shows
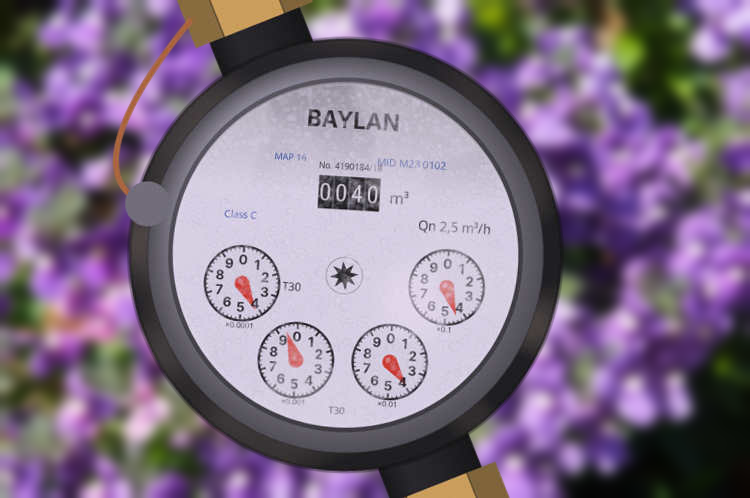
40.4394 m³
